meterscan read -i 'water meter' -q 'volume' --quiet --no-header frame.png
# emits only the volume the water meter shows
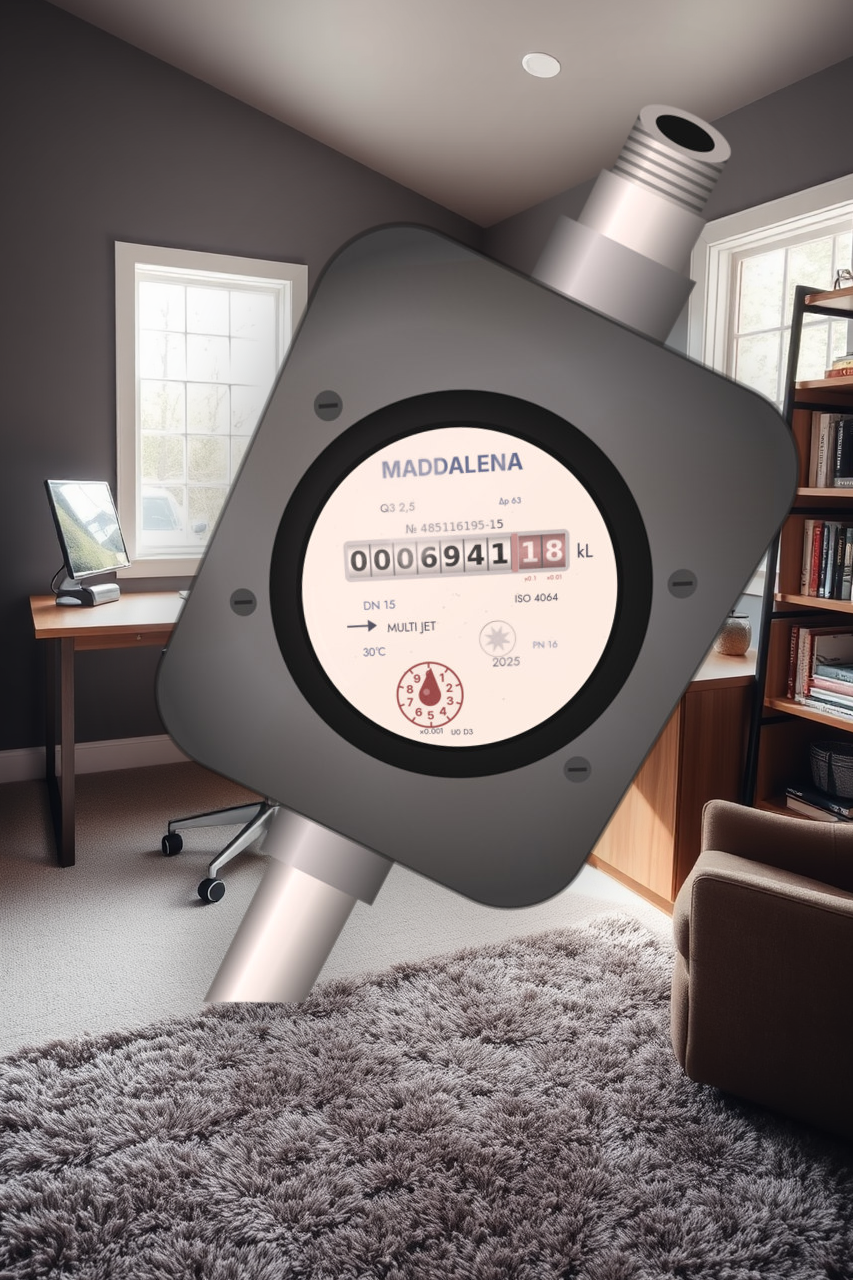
6941.180 kL
